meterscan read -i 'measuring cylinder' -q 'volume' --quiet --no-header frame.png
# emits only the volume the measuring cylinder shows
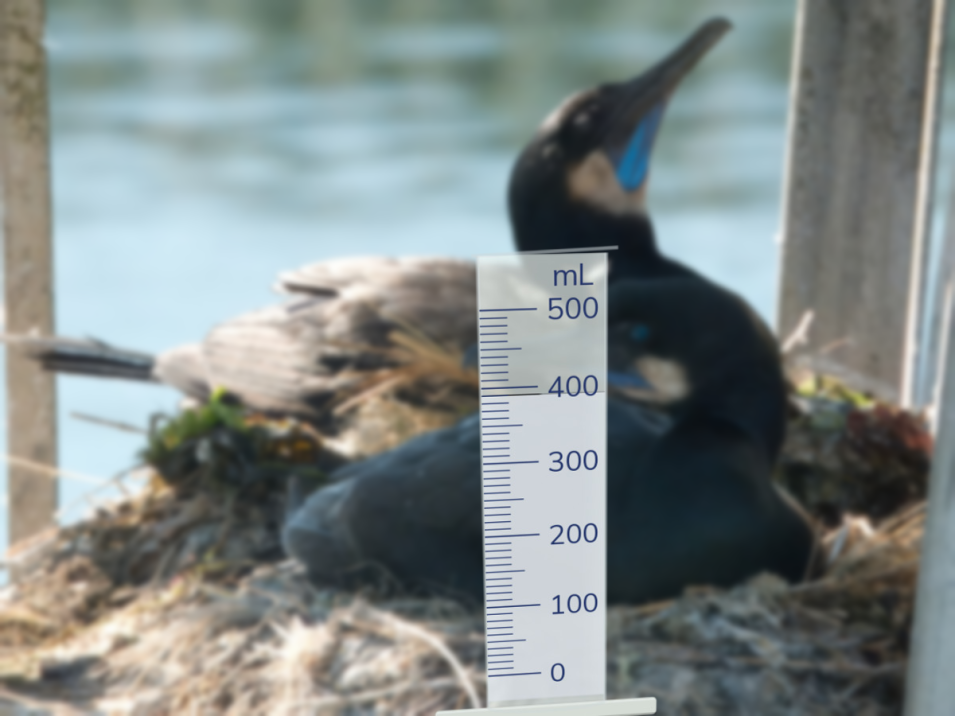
390 mL
